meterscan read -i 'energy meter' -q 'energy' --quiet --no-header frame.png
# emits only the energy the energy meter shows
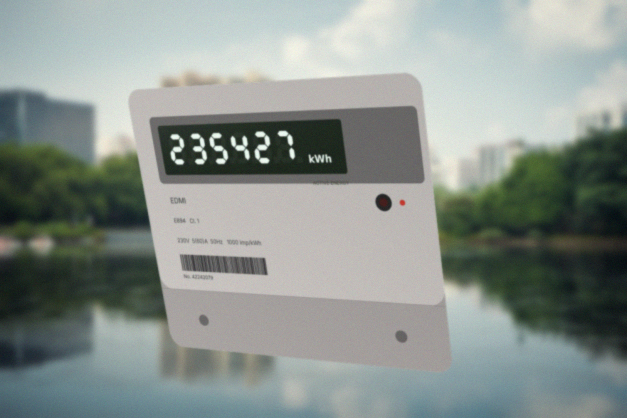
235427 kWh
